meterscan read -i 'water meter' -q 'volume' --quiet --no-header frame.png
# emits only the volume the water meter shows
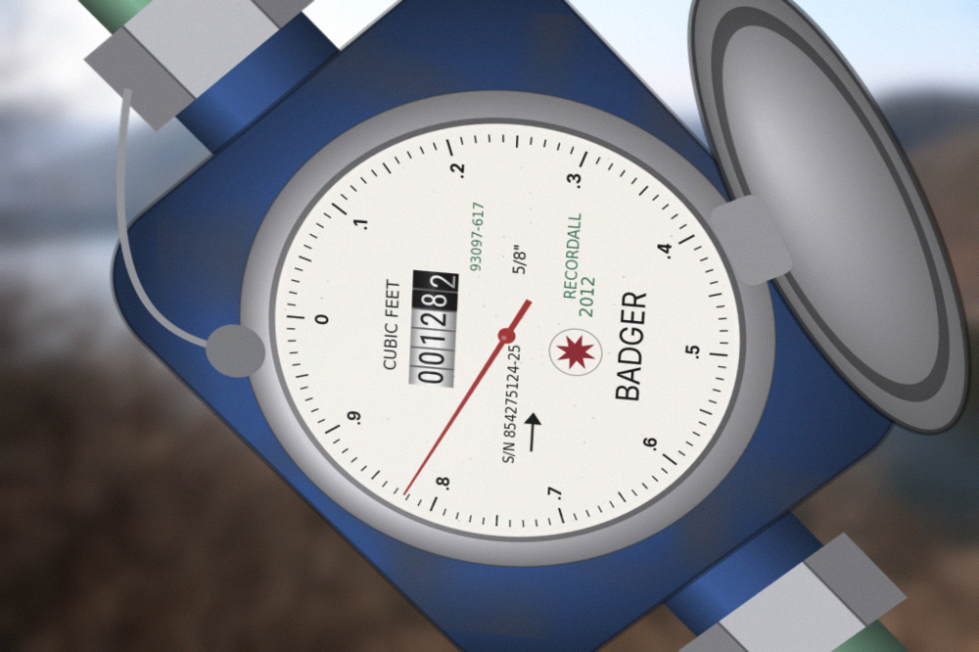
1281.82 ft³
